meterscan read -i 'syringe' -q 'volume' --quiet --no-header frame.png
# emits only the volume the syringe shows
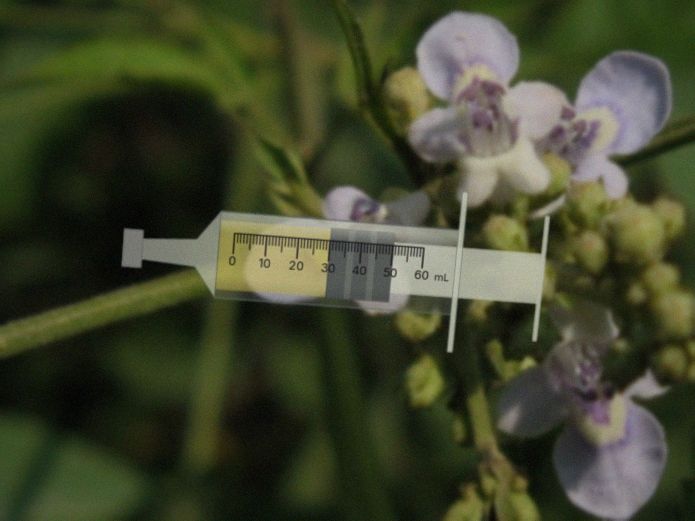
30 mL
